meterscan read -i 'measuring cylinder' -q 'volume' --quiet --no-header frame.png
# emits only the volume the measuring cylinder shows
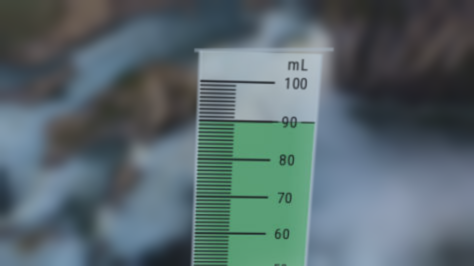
90 mL
